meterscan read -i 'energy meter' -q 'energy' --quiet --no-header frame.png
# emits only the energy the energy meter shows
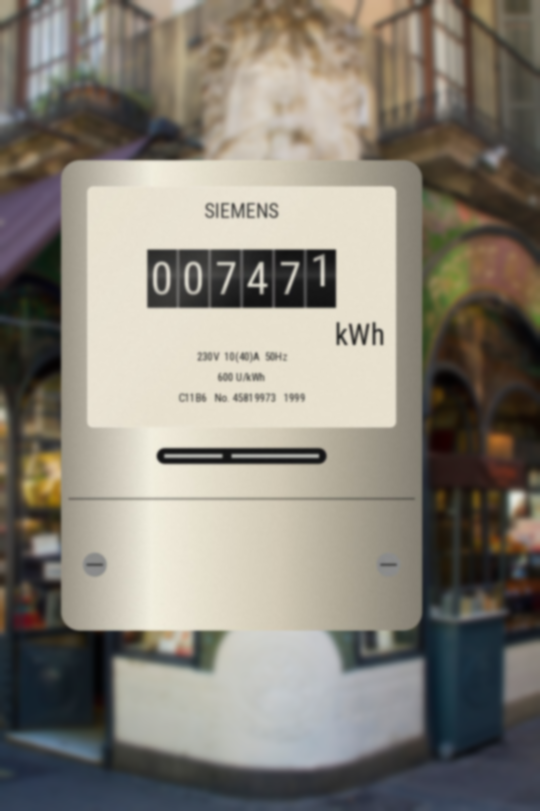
7471 kWh
